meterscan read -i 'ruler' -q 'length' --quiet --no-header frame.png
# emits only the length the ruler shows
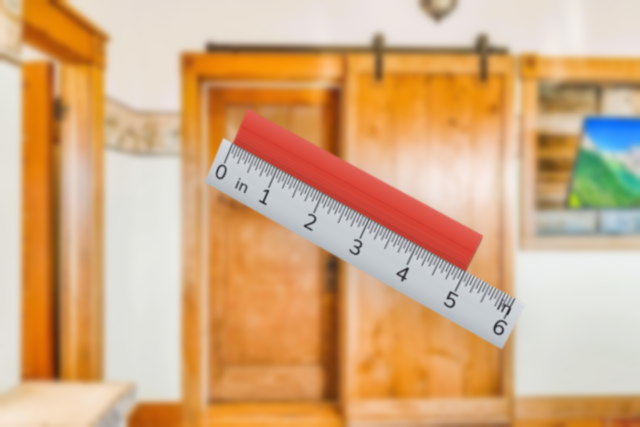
5 in
